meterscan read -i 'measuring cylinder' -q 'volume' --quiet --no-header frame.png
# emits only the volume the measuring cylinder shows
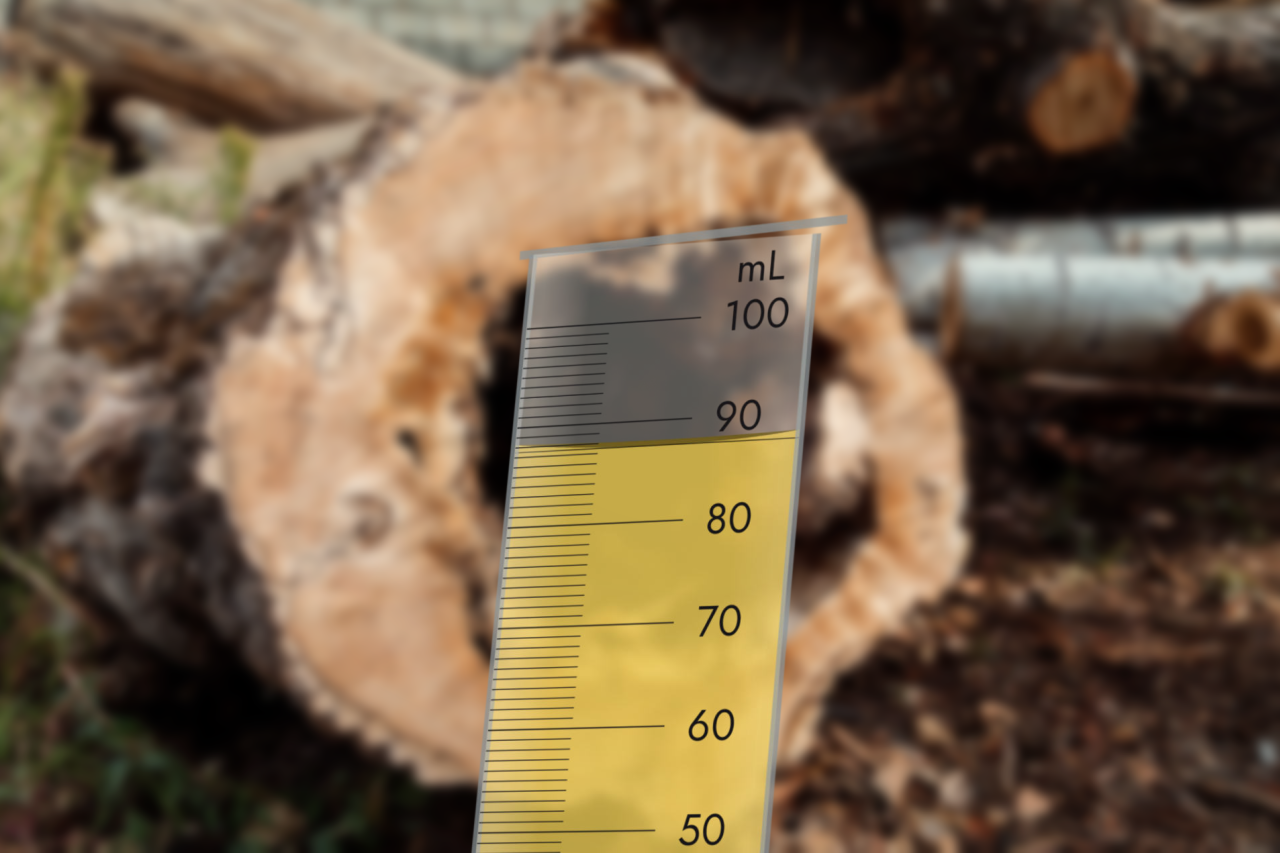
87.5 mL
